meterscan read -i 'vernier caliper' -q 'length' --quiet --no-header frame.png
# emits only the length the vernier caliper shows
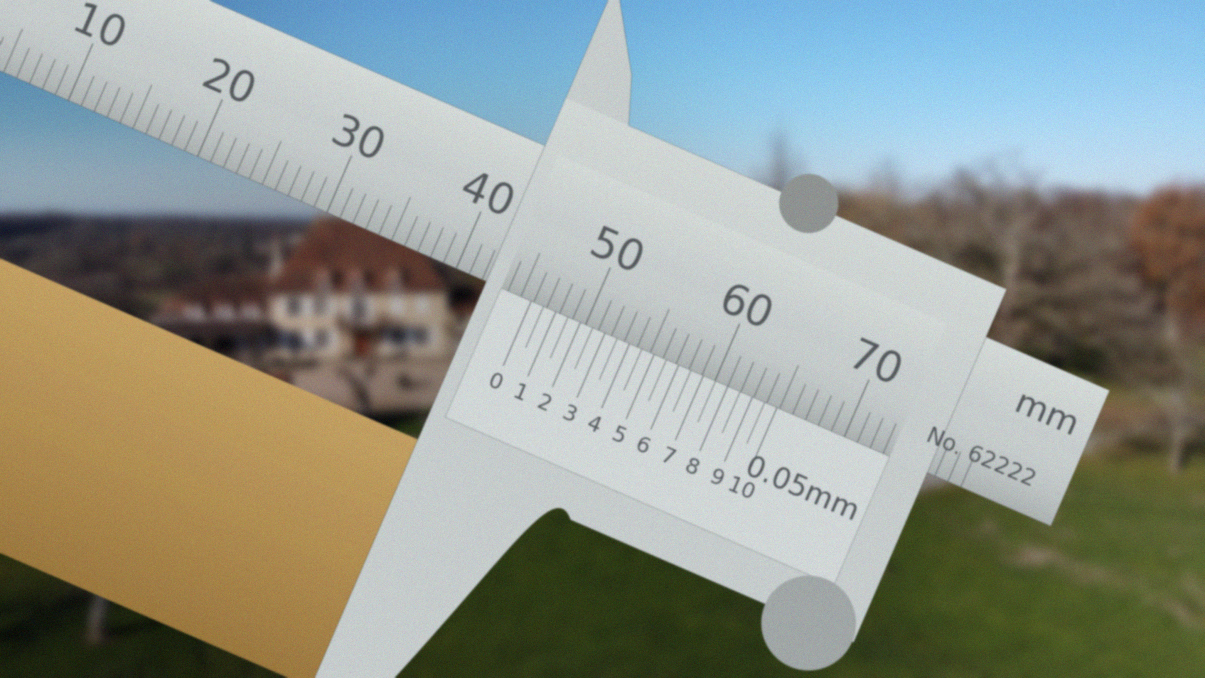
45.8 mm
